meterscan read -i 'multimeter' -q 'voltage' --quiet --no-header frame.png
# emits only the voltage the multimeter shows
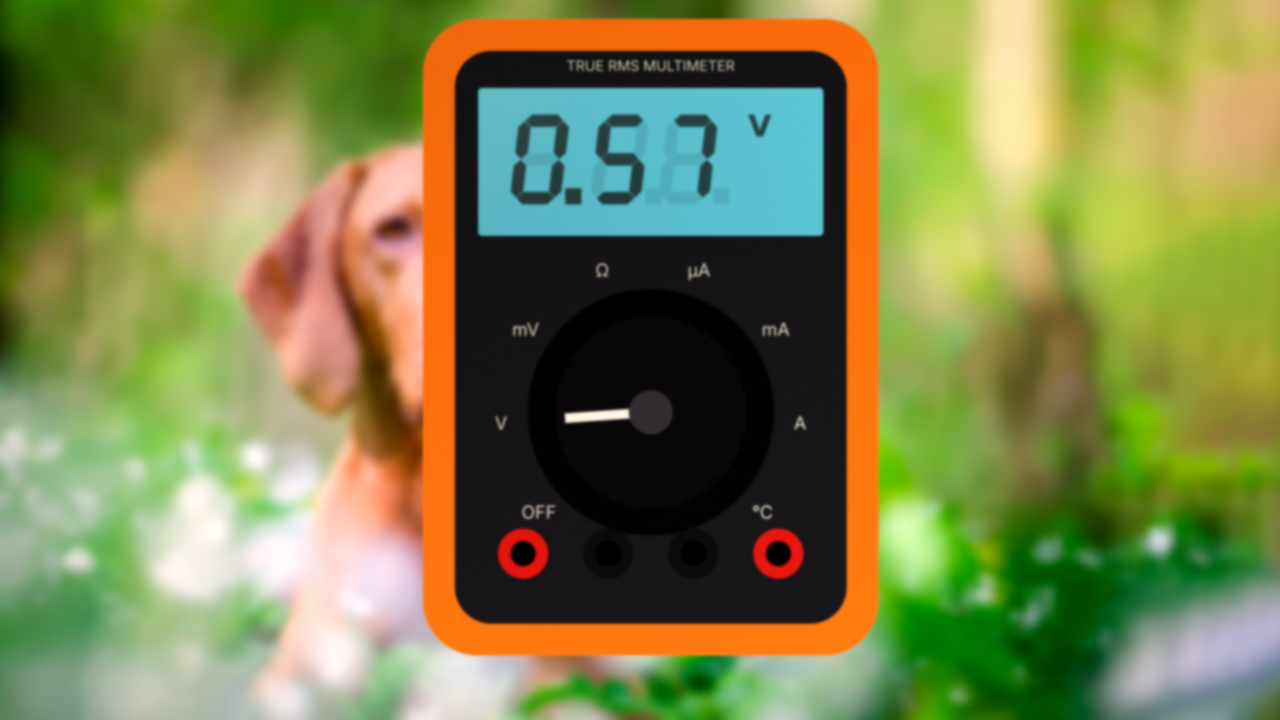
0.57 V
